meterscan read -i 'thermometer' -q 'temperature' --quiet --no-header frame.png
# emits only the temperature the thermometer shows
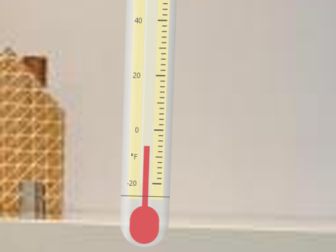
-6 °F
